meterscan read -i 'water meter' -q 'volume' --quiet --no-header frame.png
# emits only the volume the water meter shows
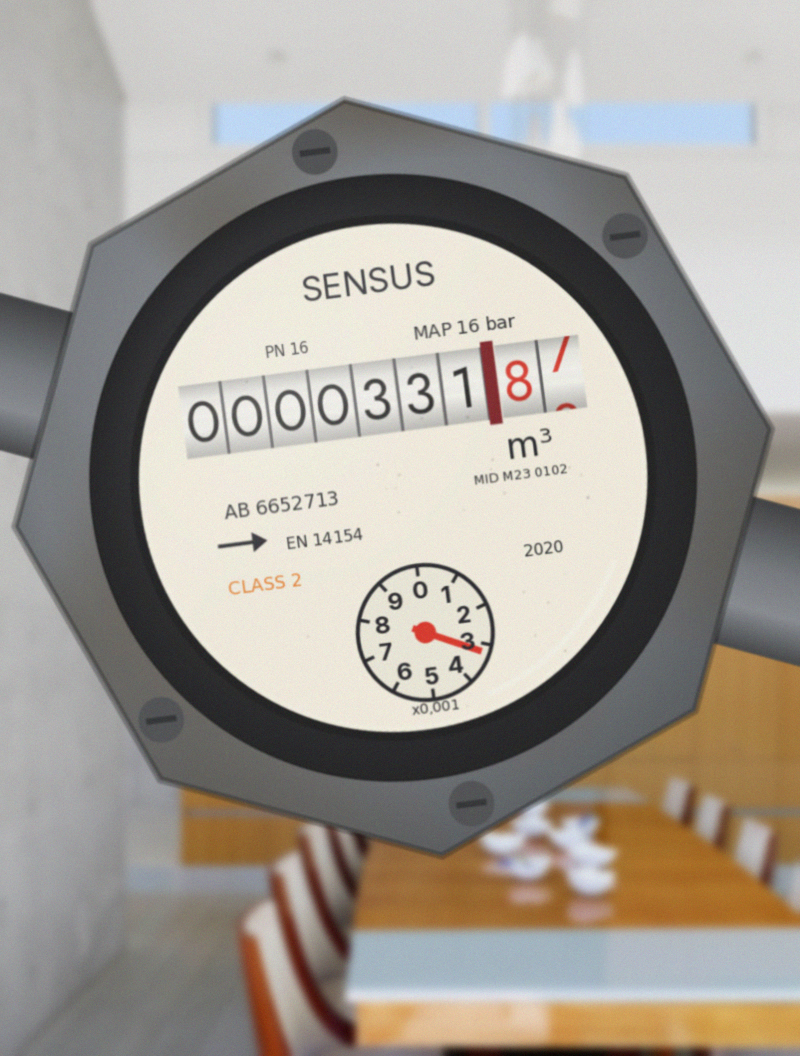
331.873 m³
